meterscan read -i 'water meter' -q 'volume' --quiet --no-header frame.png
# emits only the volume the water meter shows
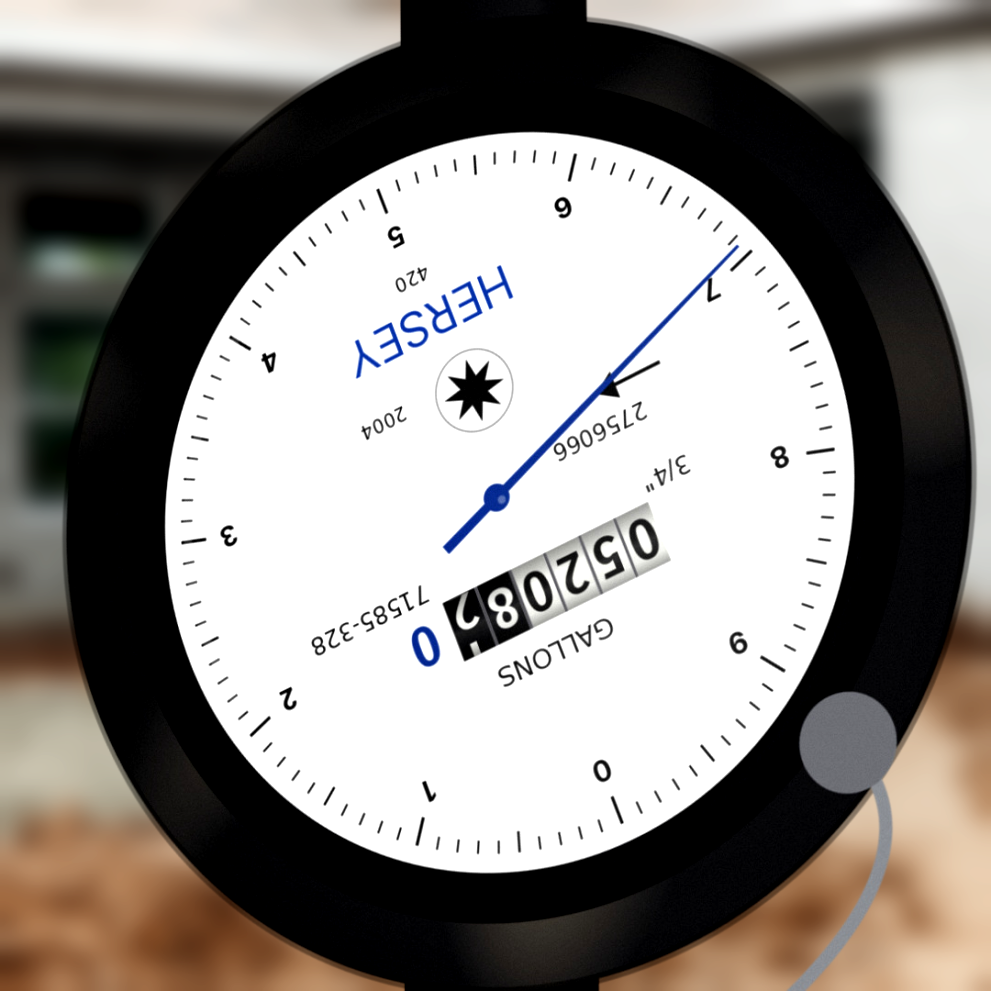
520816.9 gal
